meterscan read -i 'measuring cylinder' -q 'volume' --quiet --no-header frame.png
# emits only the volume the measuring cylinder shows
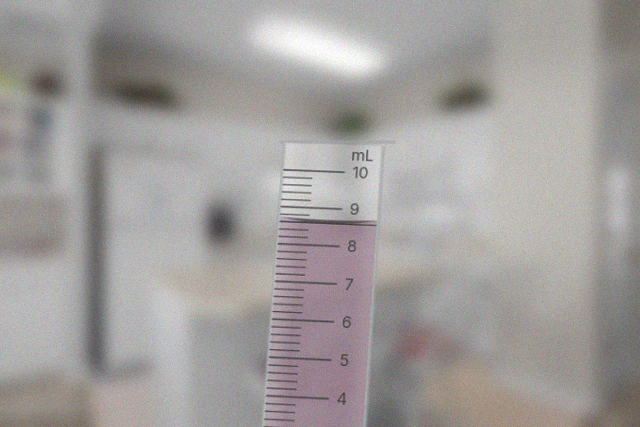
8.6 mL
